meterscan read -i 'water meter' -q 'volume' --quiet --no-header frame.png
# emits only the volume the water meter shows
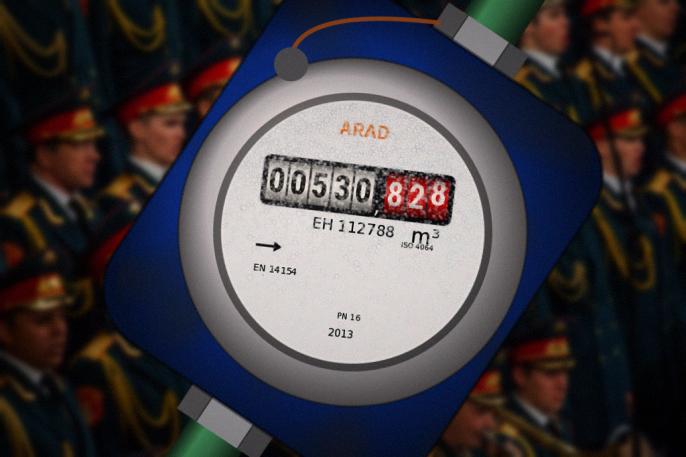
530.828 m³
